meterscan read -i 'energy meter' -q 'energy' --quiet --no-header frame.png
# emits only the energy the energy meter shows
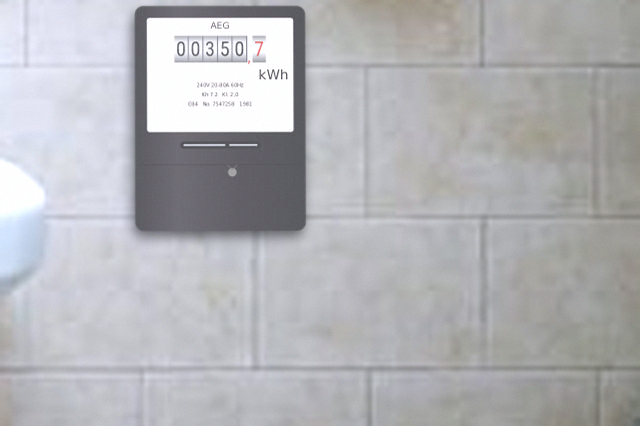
350.7 kWh
